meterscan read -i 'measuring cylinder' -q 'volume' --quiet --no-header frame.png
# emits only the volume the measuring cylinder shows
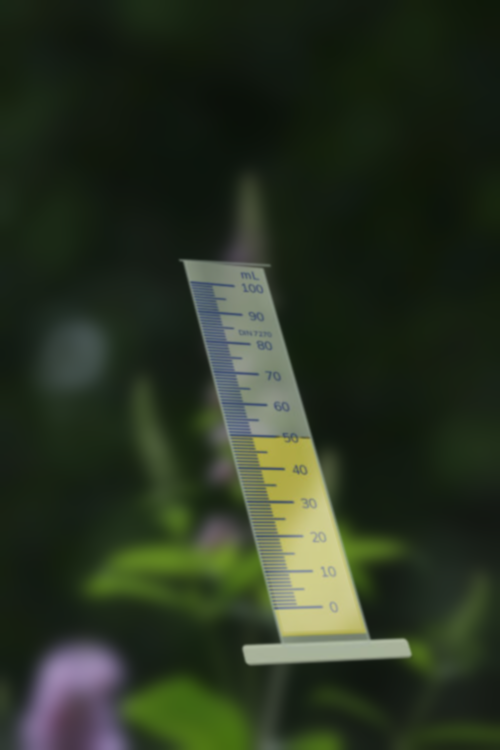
50 mL
